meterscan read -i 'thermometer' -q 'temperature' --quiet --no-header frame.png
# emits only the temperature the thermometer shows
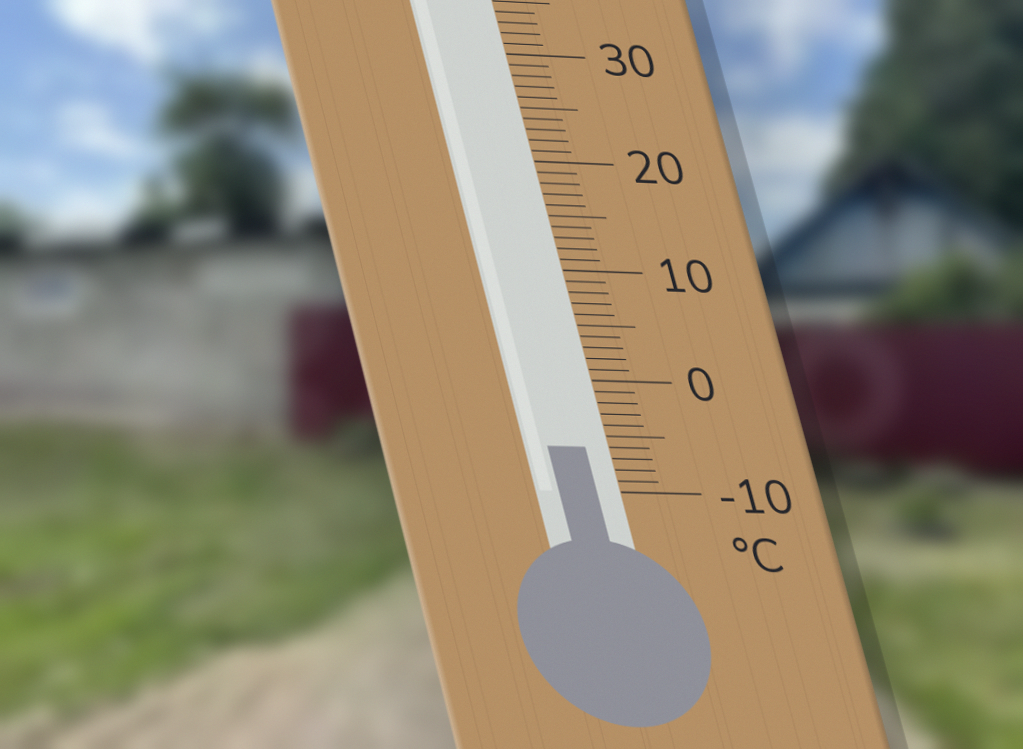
-6 °C
